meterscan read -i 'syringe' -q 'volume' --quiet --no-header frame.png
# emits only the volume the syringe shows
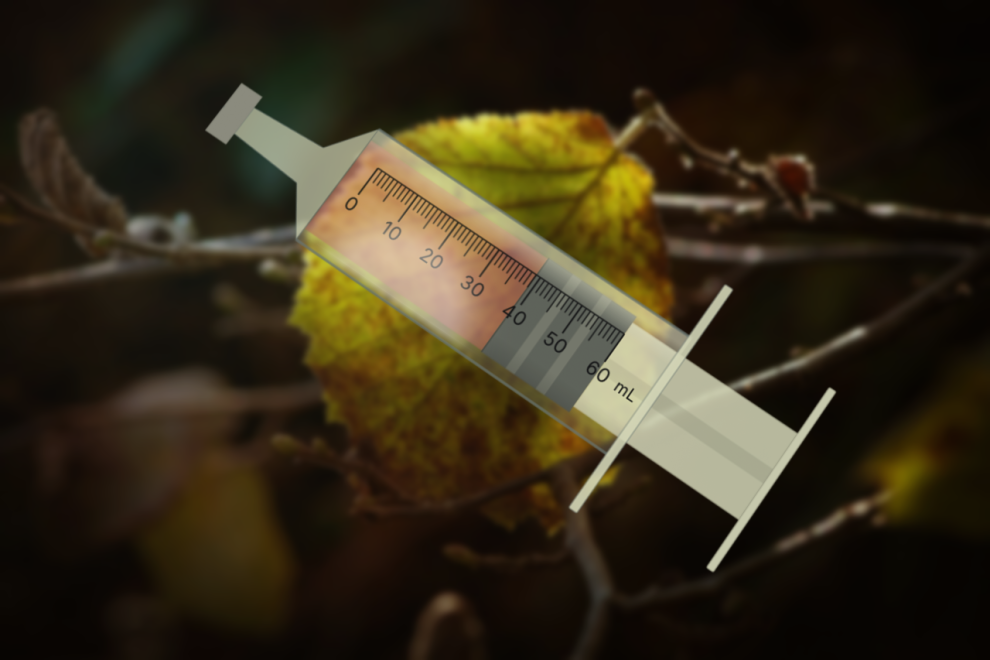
39 mL
